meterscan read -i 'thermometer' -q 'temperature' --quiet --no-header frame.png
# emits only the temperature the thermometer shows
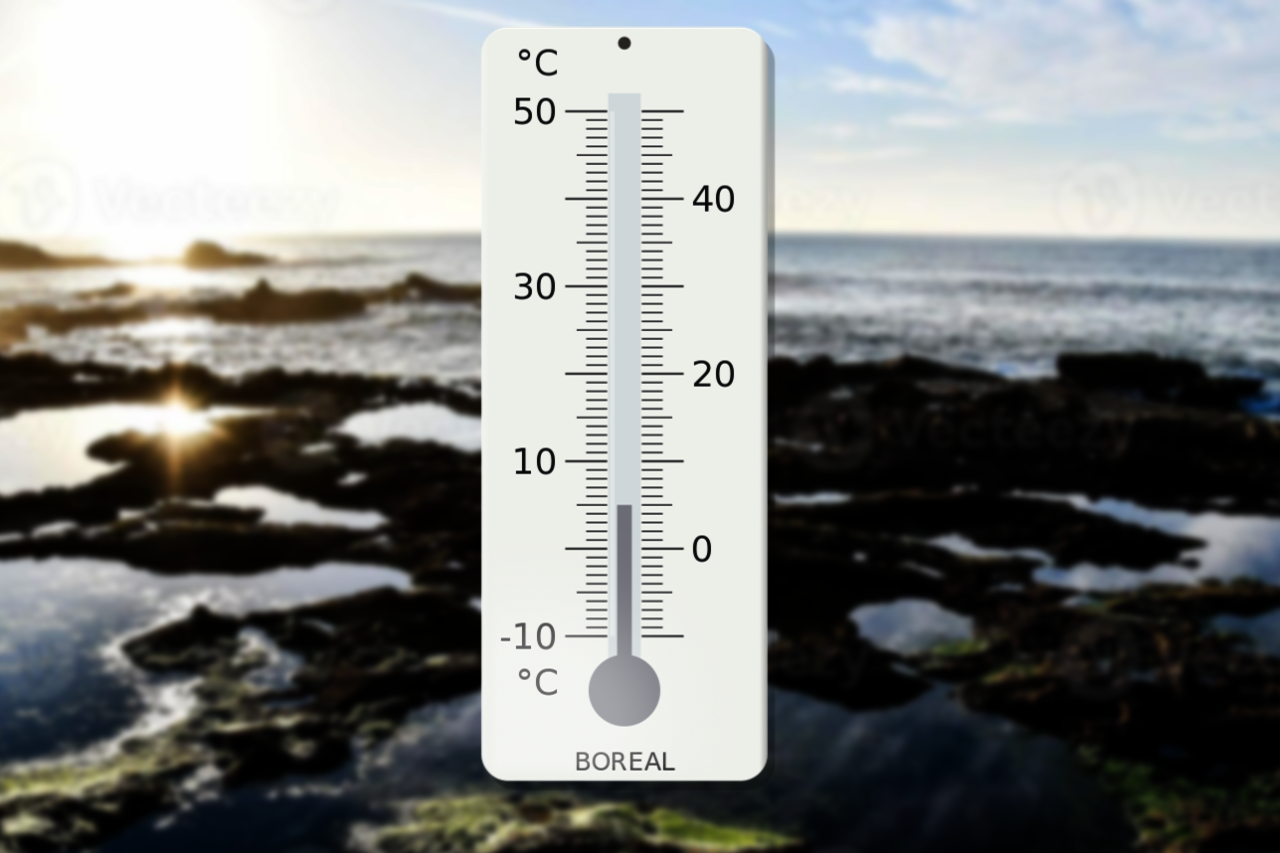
5 °C
